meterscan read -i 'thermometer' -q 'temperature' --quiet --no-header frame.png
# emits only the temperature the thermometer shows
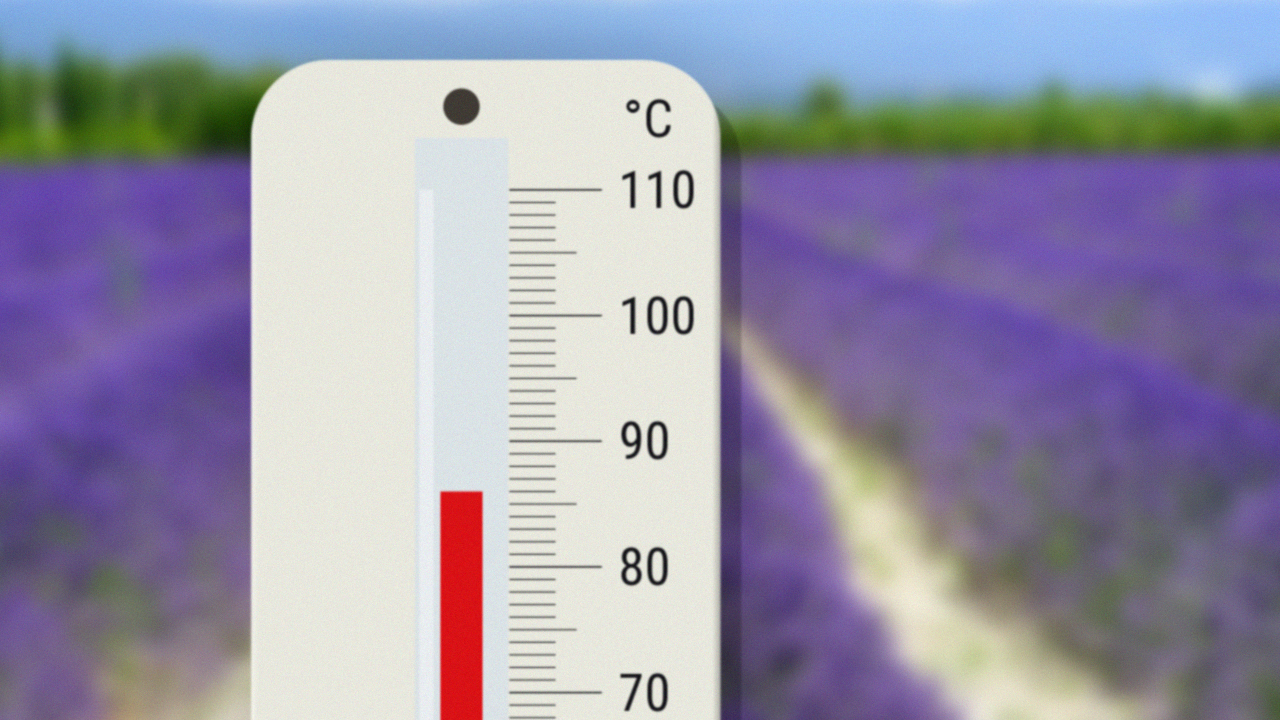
86 °C
